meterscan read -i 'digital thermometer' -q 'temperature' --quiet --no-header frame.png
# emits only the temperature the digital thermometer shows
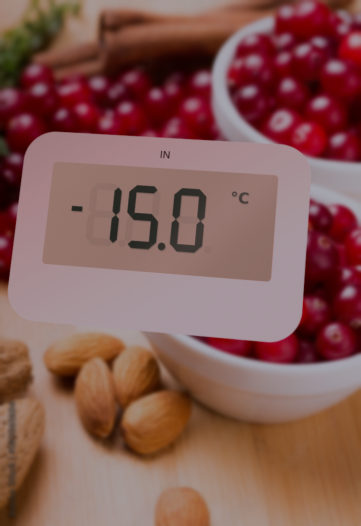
-15.0 °C
